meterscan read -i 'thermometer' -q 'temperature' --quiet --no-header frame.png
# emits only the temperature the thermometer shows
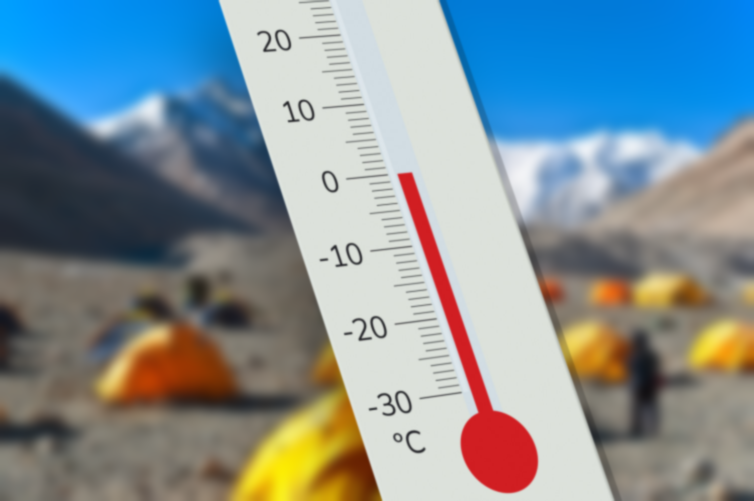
0 °C
